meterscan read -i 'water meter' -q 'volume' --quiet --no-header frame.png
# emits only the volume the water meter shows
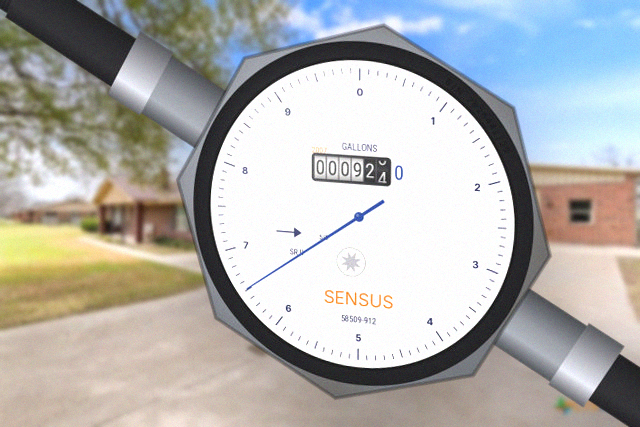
9236.5 gal
